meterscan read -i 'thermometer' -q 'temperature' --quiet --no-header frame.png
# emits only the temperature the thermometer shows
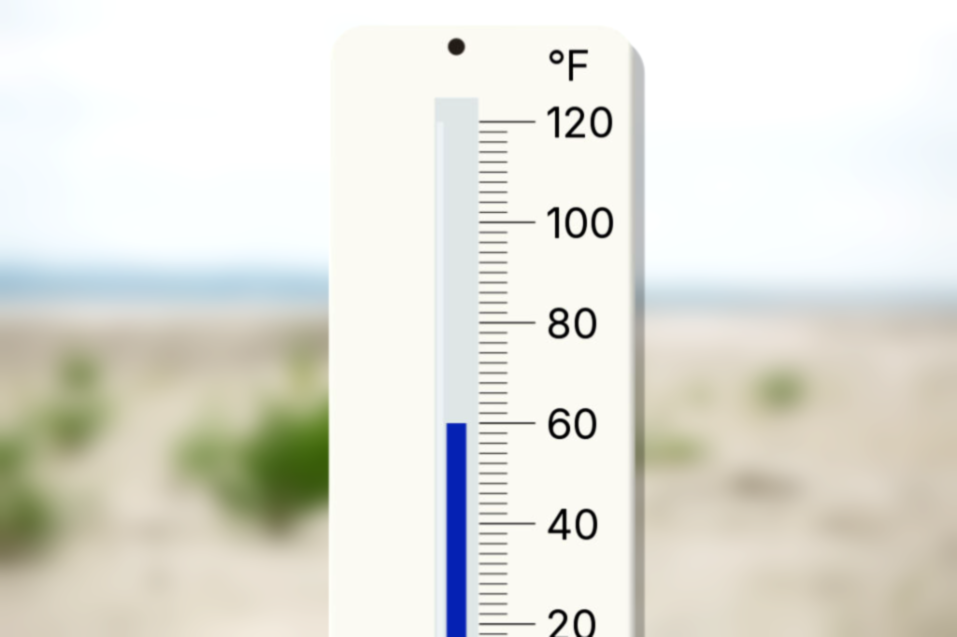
60 °F
